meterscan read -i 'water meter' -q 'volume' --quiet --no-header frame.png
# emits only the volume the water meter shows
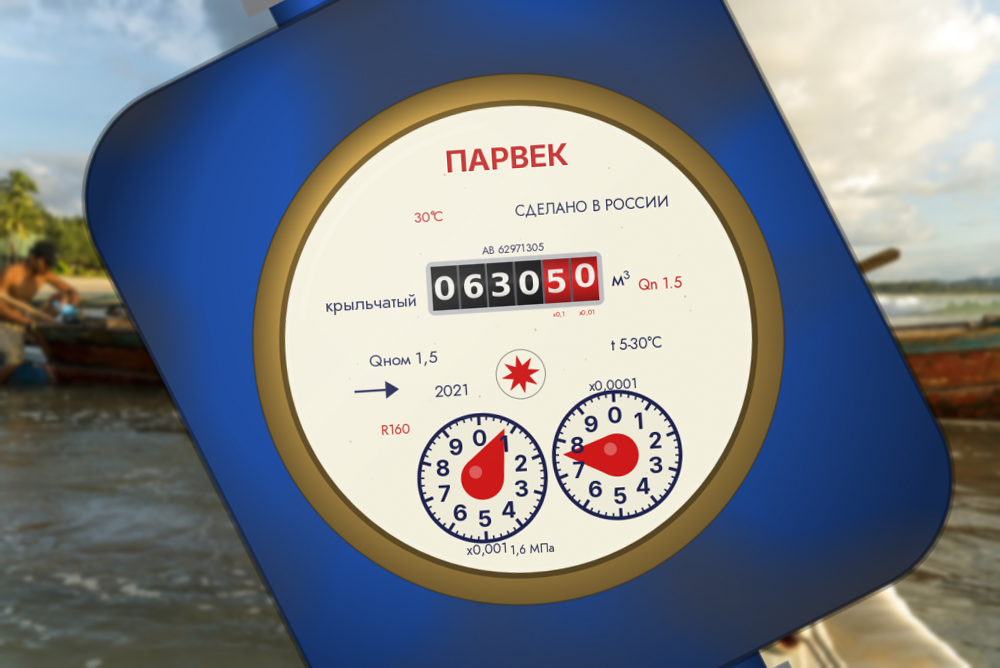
630.5007 m³
